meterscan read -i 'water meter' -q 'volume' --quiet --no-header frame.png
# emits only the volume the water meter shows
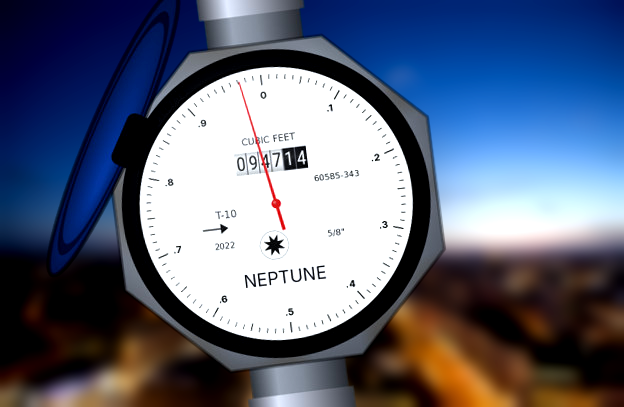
94713.97 ft³
